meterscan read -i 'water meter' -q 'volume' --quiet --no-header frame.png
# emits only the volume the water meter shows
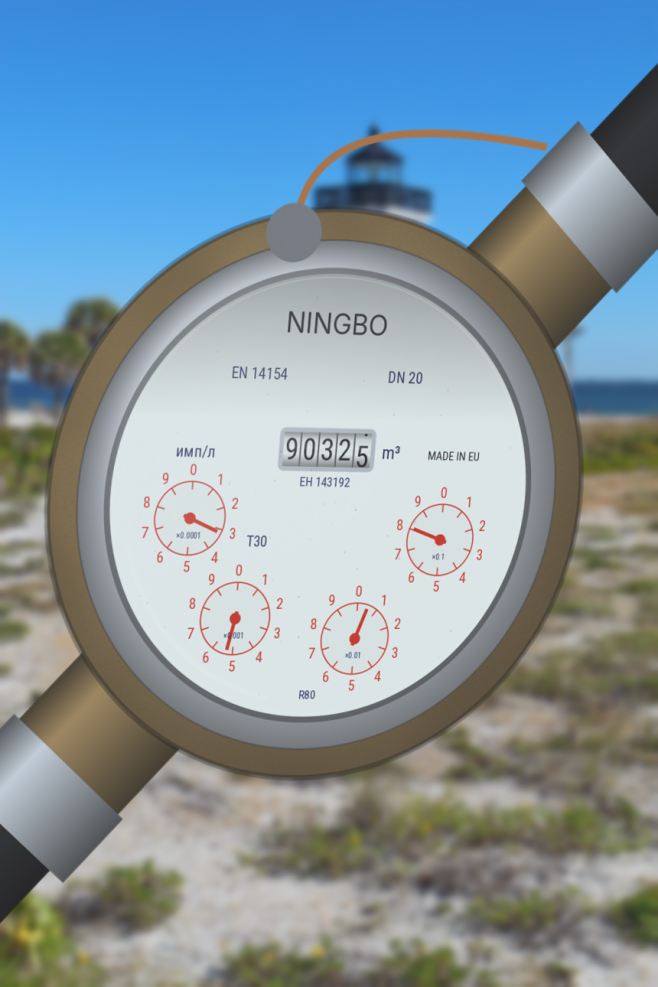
90324.8053 m³
